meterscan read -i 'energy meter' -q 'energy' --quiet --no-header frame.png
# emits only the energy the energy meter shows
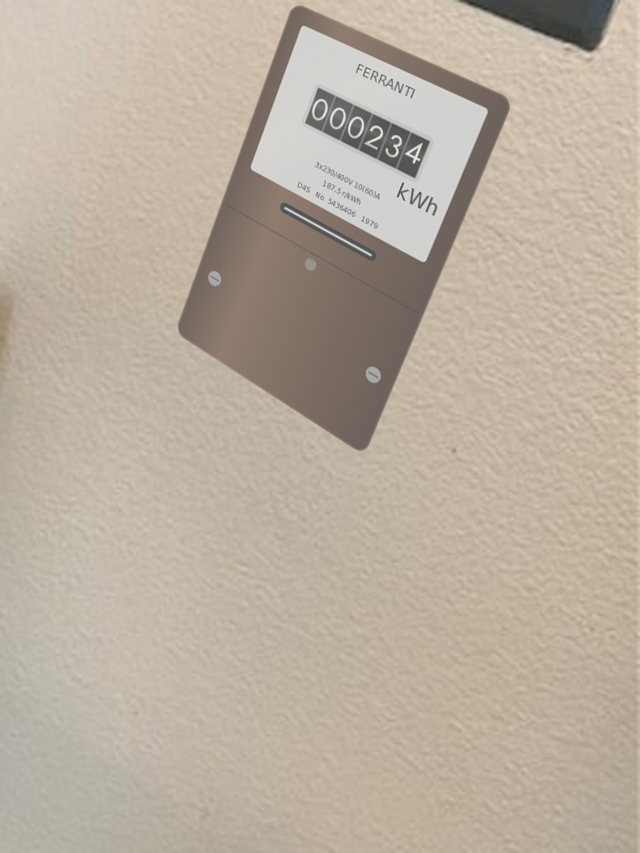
234 kWh
